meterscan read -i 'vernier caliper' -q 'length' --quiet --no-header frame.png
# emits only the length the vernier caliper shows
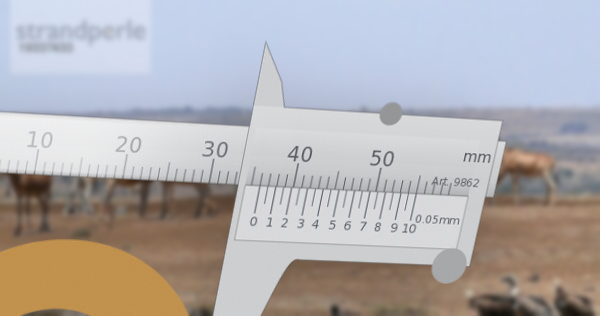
36.0 mm
